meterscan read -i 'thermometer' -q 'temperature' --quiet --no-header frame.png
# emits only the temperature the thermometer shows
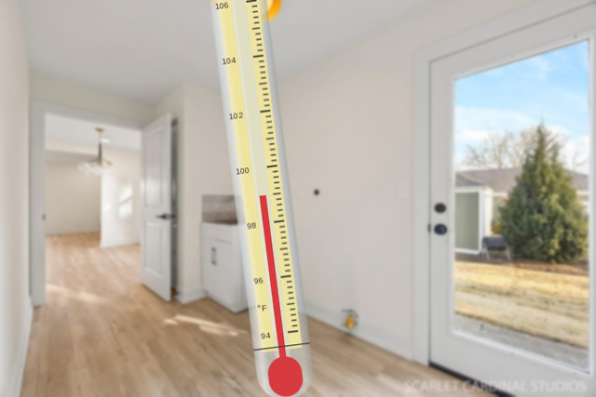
99 °F
